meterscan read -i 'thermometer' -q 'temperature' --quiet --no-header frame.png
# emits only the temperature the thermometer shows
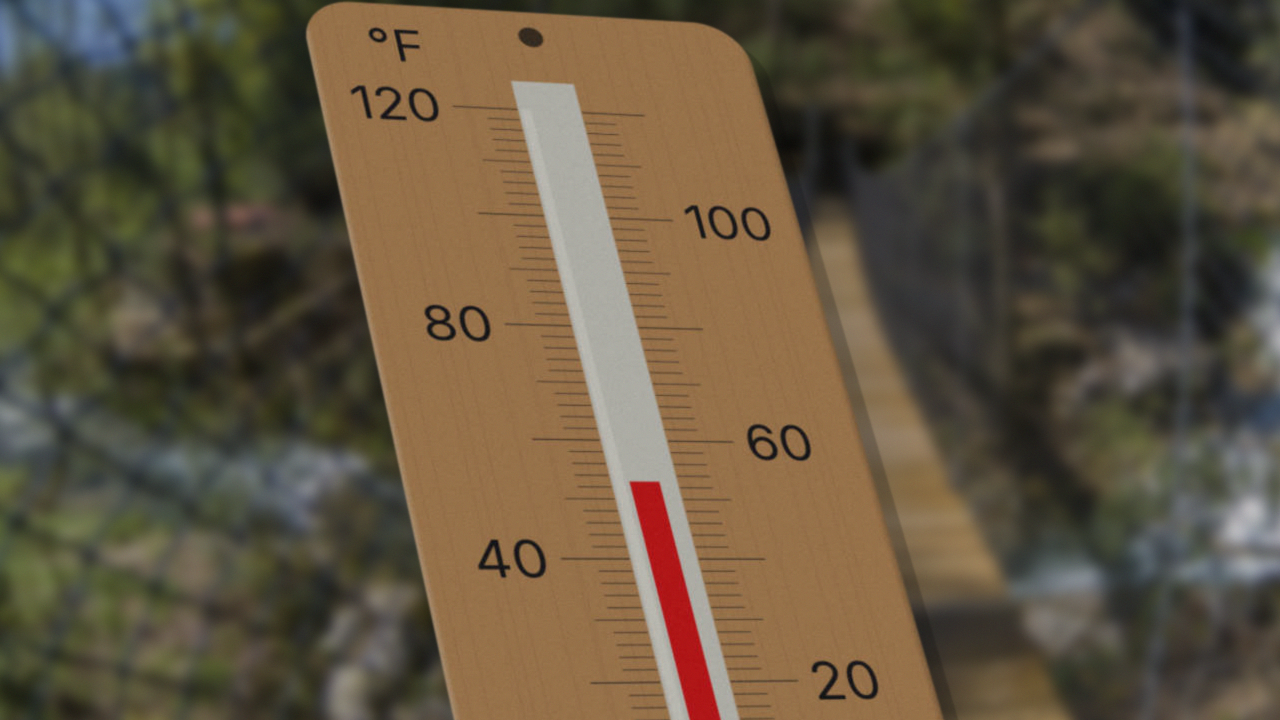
53 °F
